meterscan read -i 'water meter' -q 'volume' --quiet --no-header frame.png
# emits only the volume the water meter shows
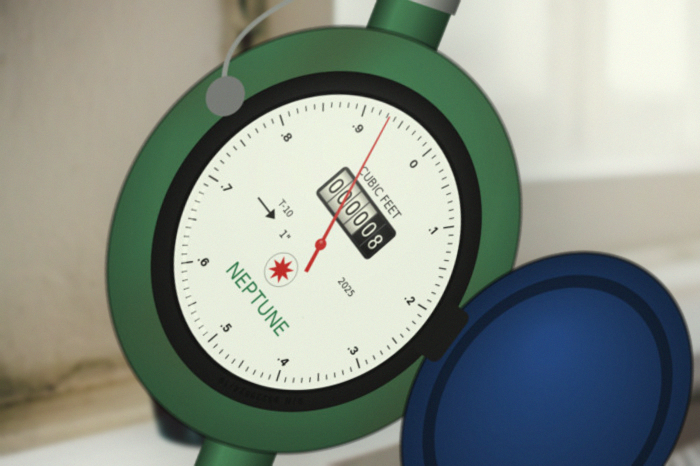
7.93 ft³
